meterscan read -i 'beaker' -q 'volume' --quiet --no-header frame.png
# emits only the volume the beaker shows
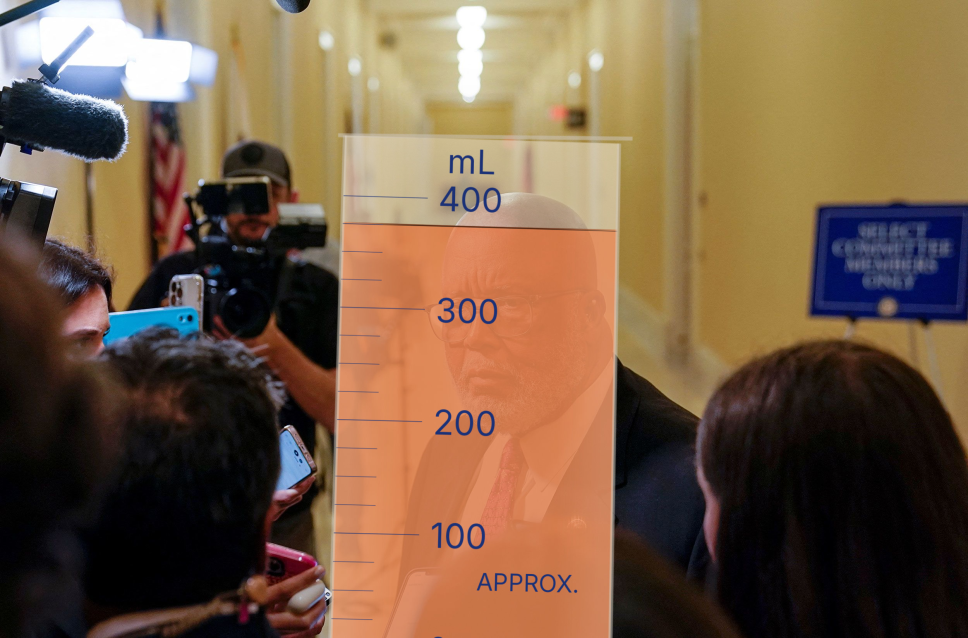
375 mL
